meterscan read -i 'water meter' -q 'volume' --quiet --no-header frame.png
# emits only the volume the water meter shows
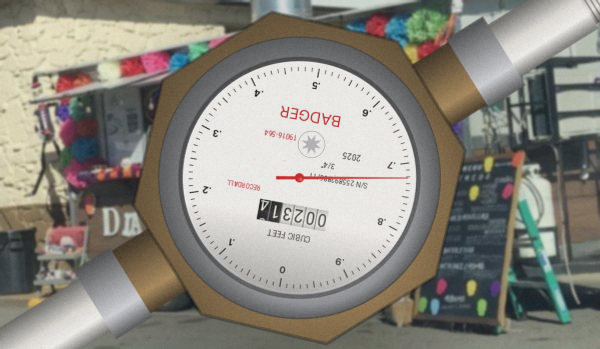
2313.72 ft³
